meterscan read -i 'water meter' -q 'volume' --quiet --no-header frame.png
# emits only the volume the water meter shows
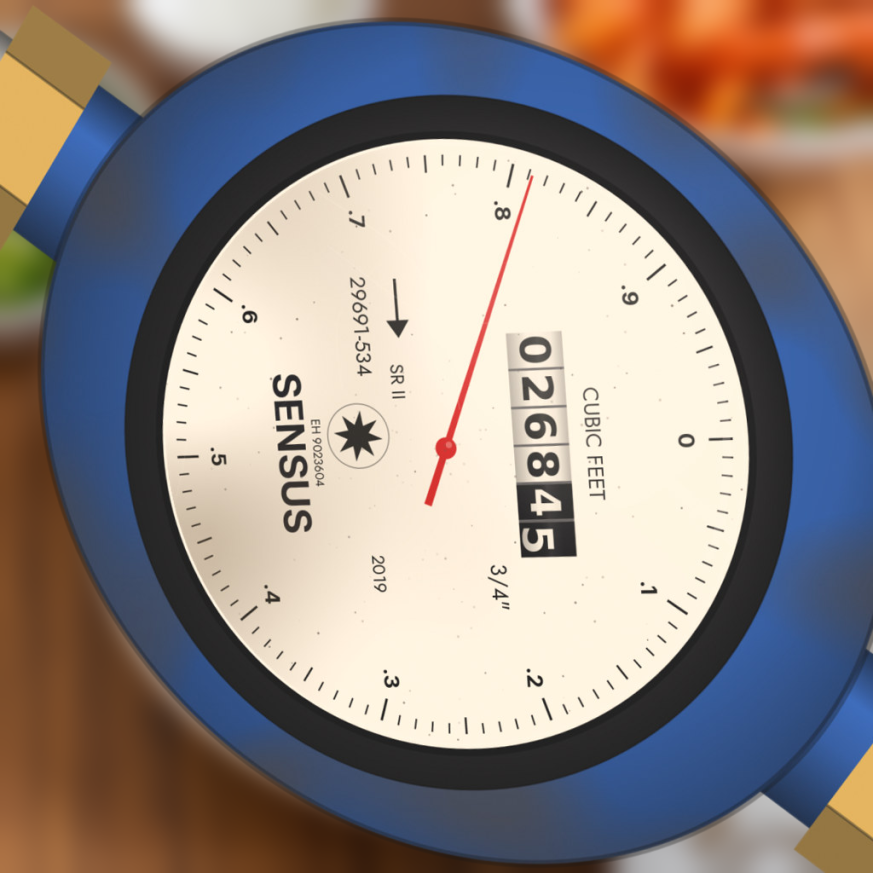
26844.81 ft³
